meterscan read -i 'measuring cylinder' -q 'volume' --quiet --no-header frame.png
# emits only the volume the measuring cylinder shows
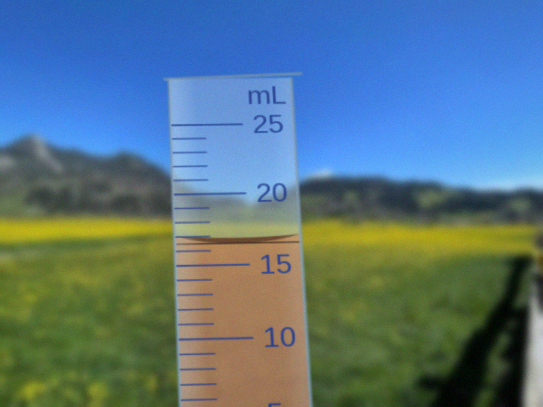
16.5 mL
